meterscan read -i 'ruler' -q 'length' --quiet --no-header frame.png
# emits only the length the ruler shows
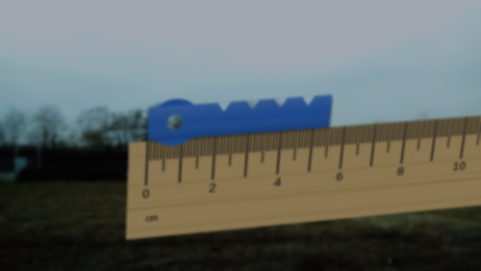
5.5 cm
